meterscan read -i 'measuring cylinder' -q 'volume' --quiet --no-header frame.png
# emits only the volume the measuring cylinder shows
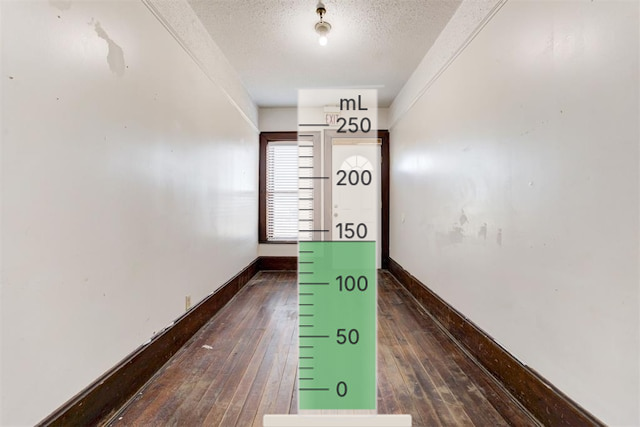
140 mL
